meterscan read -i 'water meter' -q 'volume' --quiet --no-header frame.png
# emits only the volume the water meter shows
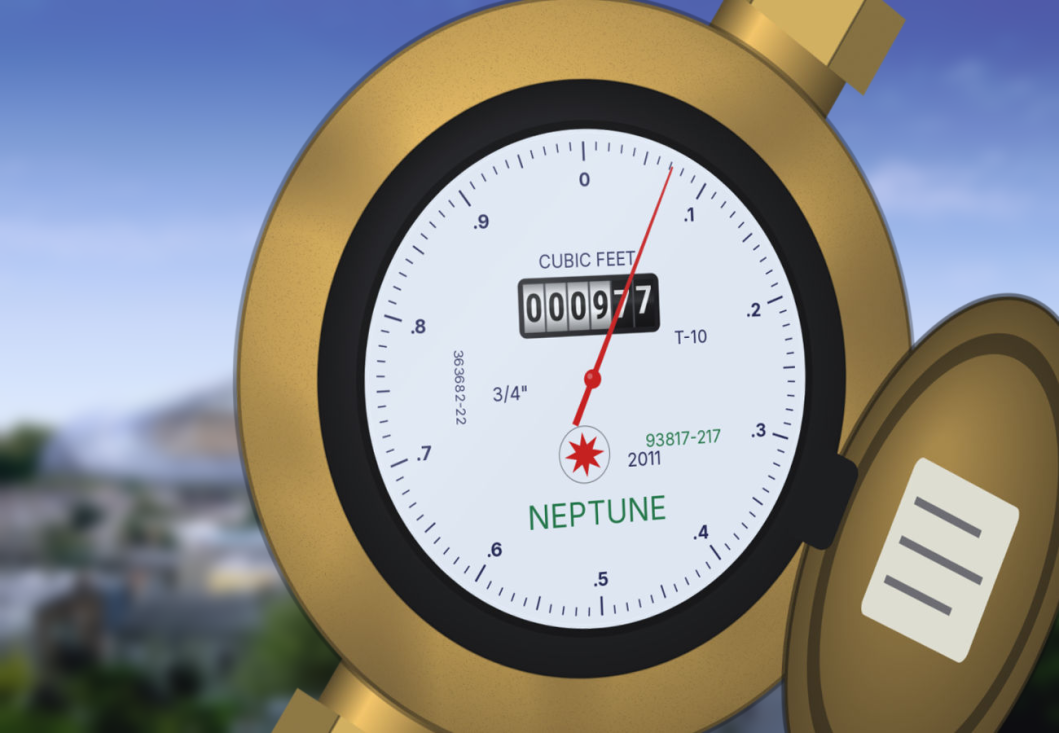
977.07 ft³
